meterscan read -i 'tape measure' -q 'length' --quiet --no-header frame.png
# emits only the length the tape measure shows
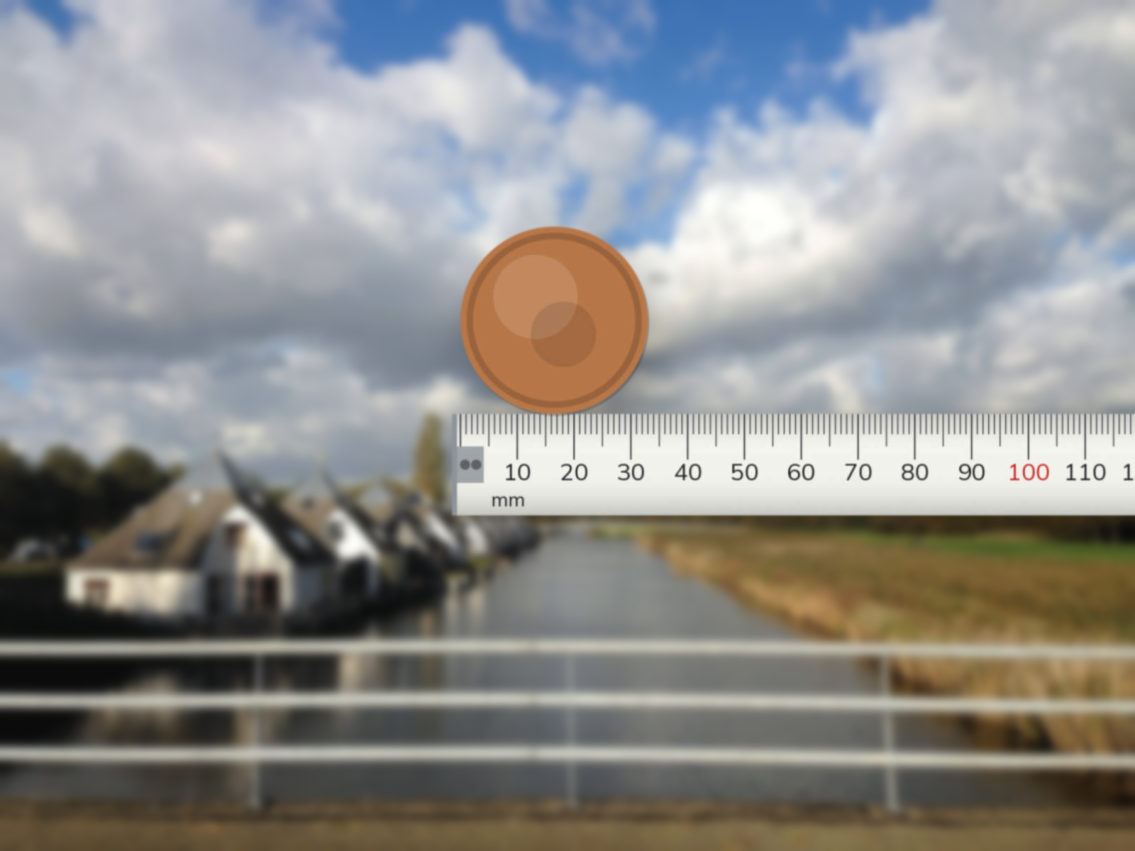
33 mm
